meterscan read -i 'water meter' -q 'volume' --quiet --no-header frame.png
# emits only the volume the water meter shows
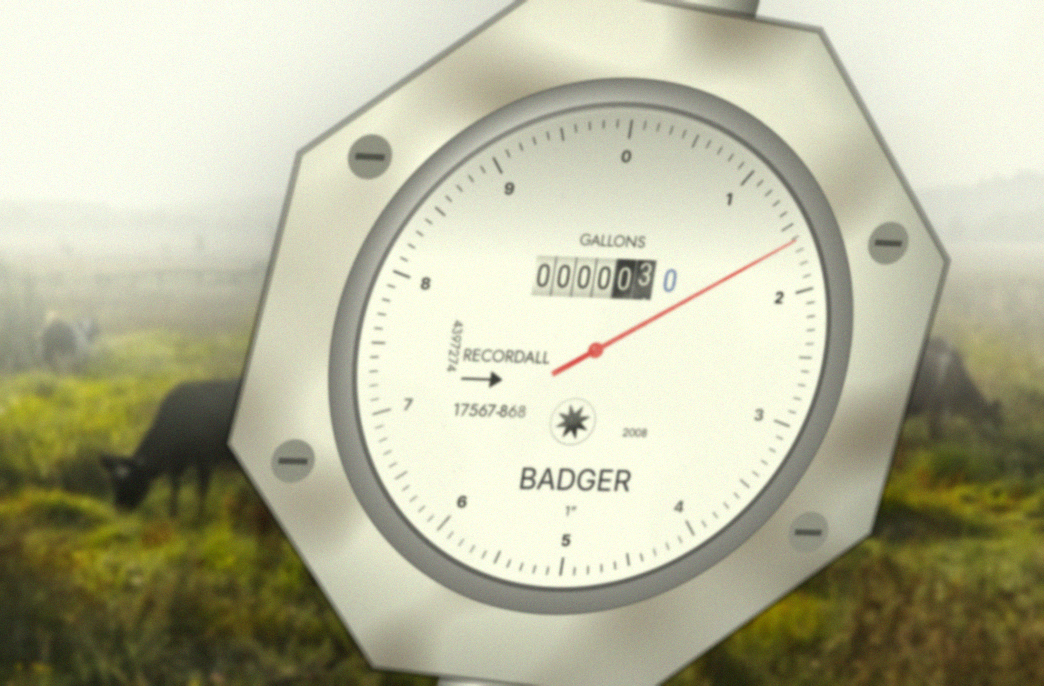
31.6 gal
